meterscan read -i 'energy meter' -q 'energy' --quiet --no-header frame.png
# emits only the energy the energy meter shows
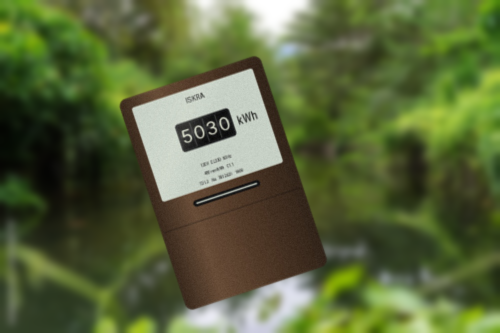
5030 kWh
